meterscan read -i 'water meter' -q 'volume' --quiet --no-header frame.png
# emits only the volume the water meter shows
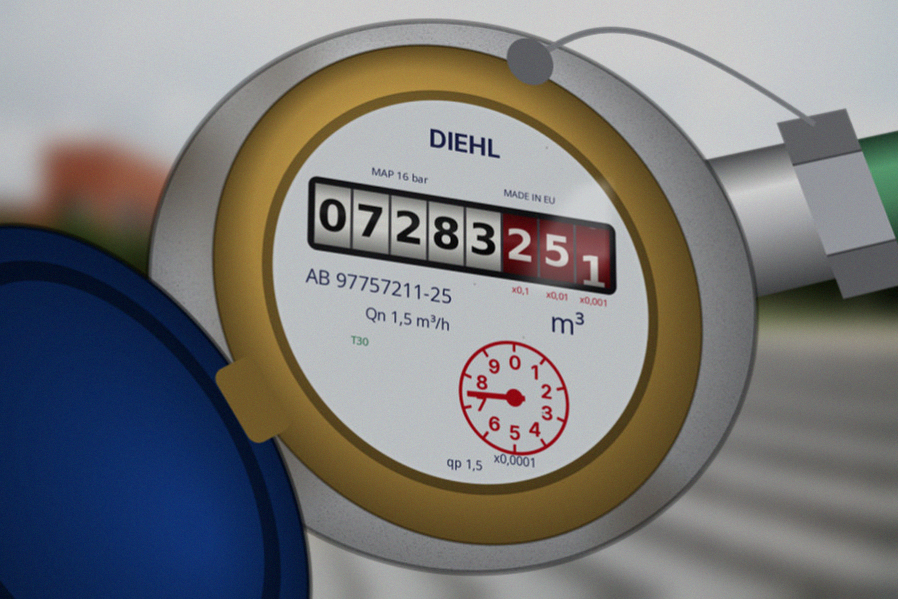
7283.2507 m³
